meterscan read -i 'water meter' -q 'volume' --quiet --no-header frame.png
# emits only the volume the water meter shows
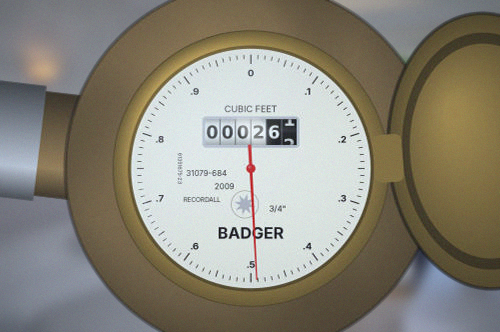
261.49 ft³
